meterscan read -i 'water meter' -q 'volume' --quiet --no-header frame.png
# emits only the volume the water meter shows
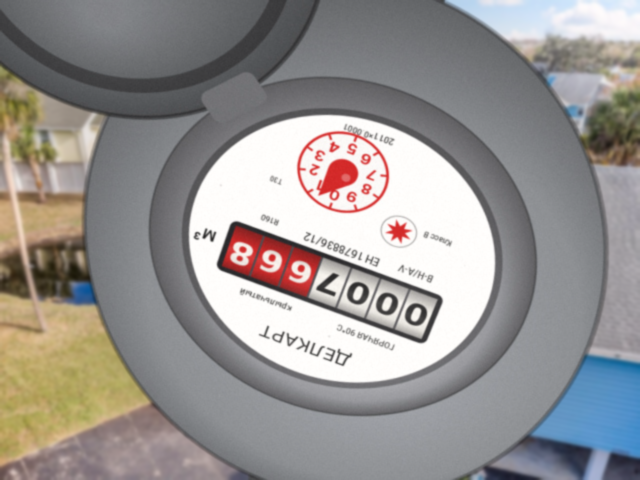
7.6680 m³
